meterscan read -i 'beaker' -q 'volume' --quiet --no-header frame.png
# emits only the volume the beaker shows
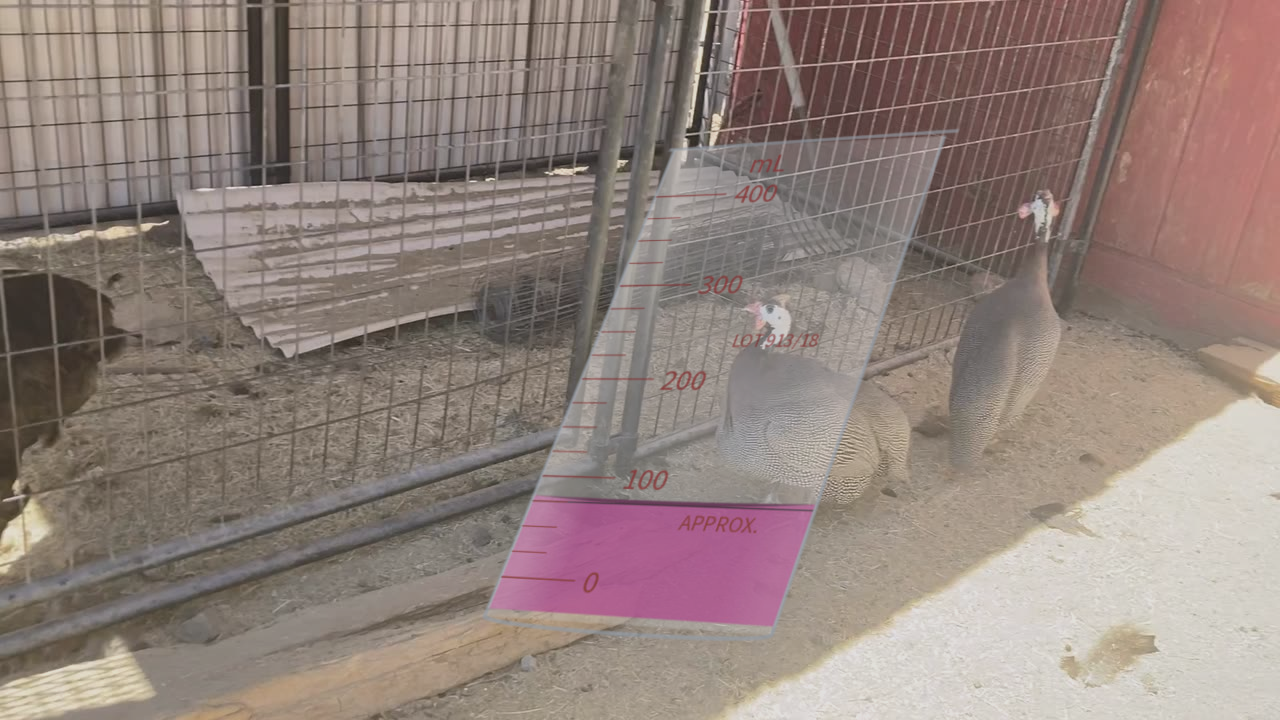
75 mL
